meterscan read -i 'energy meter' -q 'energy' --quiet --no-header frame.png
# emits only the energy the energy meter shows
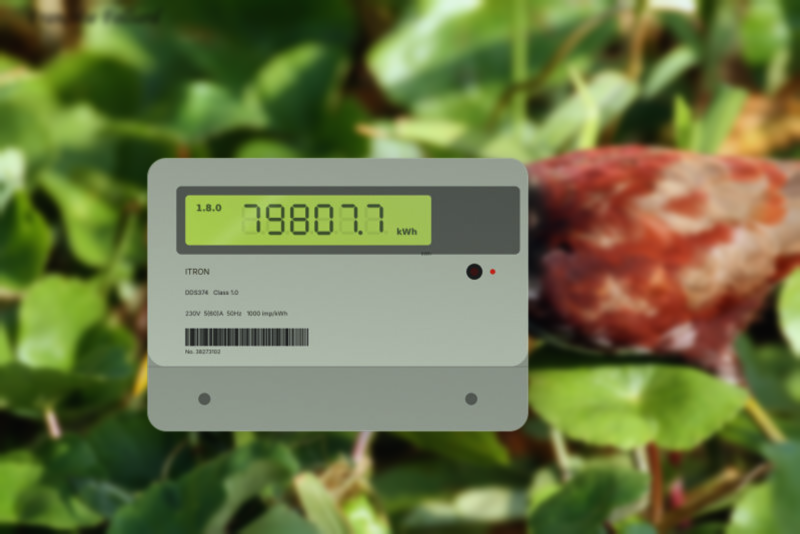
79807.7 kWh
